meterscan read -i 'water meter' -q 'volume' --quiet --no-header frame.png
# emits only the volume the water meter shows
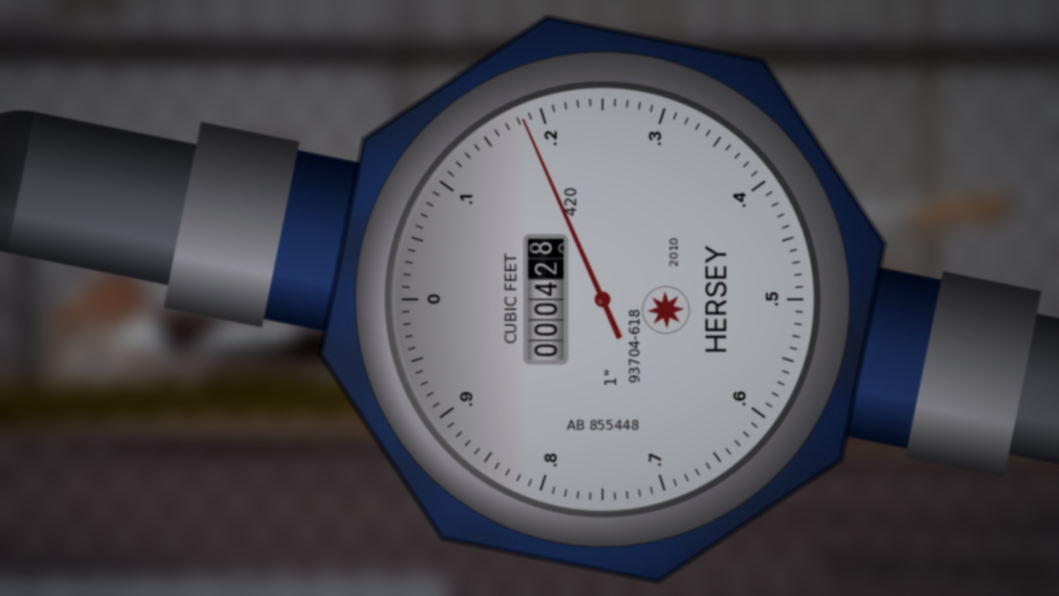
428.18 ft³
